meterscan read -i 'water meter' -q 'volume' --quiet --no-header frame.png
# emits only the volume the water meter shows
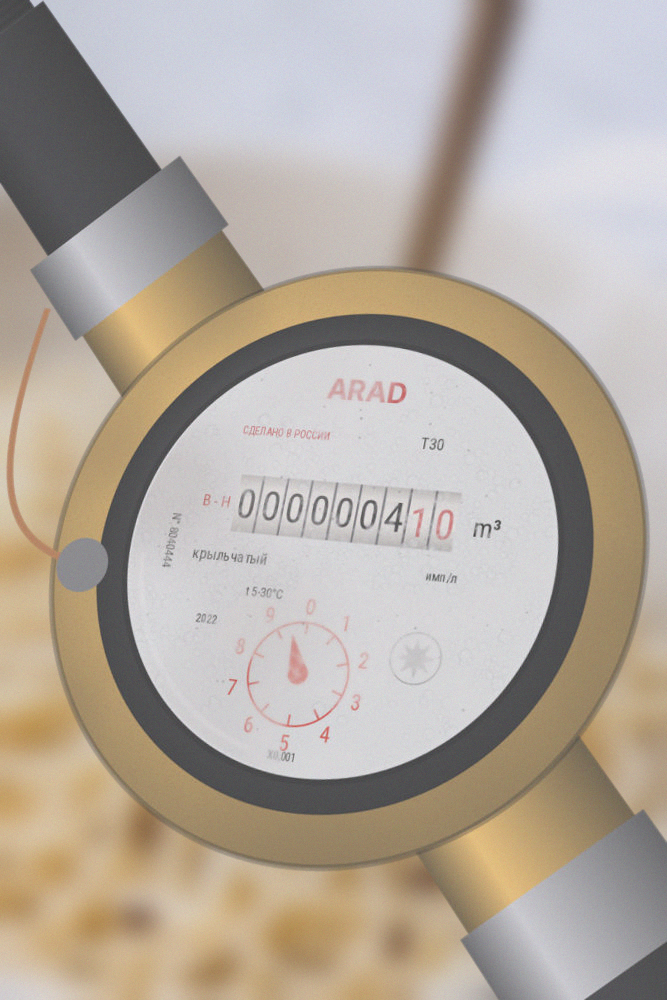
4.099 m³
